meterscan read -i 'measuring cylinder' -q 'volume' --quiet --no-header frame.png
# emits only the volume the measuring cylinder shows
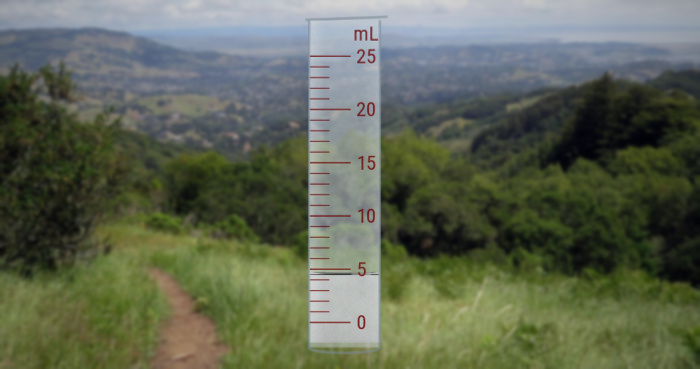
4.5 mL
